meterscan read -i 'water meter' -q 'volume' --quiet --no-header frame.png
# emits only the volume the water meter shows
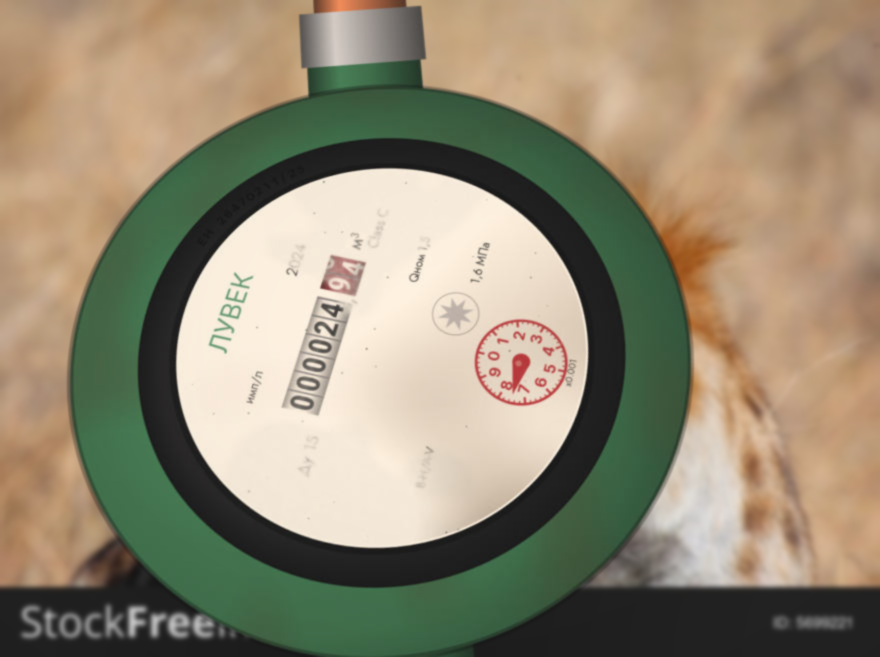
24.937 m³
